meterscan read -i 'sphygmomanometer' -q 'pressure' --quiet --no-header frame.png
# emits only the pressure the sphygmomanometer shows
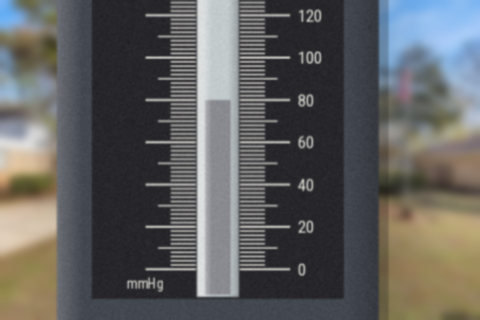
80 mmHg
